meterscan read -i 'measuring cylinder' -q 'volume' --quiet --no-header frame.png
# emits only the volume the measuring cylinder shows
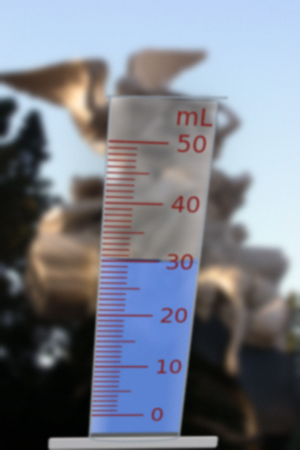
30 mL
